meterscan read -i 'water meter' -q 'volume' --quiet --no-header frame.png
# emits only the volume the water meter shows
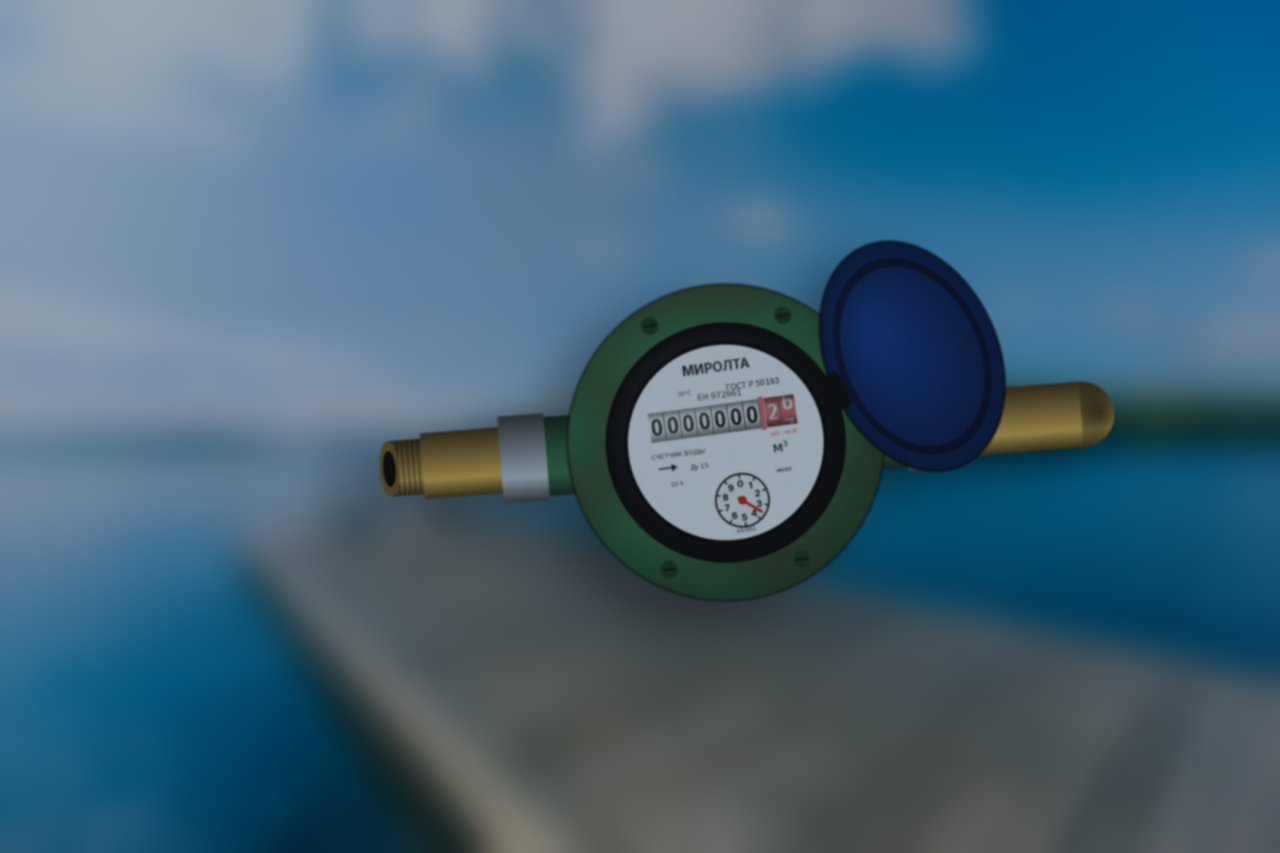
0.263 m³
